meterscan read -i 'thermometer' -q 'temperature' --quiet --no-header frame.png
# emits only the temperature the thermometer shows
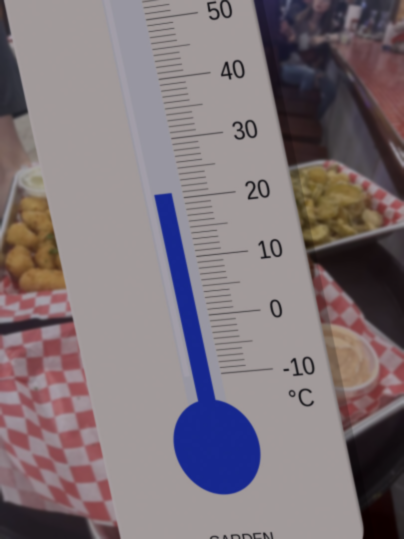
21 °C
